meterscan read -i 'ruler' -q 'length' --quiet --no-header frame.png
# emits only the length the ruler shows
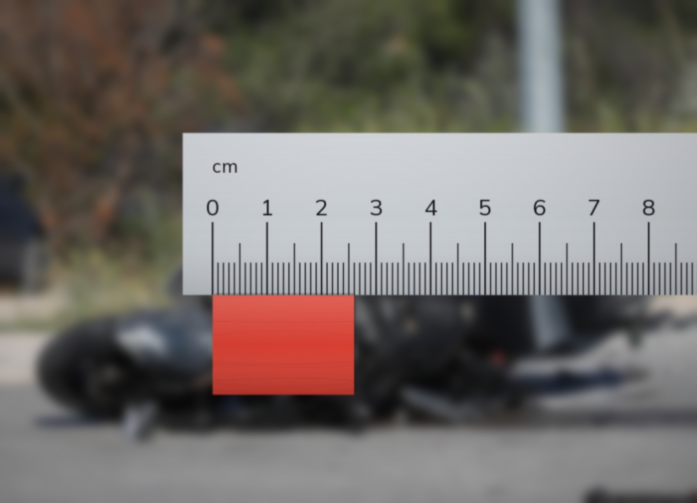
2.6 cm
